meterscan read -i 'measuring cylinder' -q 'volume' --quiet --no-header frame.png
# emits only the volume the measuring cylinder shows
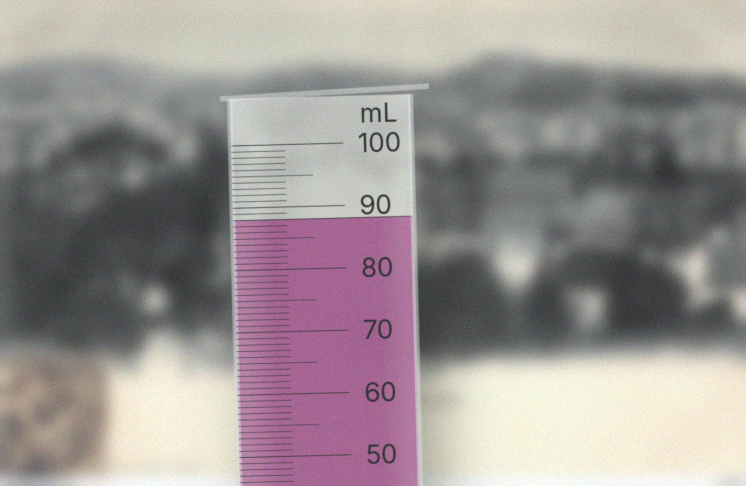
88 mL
